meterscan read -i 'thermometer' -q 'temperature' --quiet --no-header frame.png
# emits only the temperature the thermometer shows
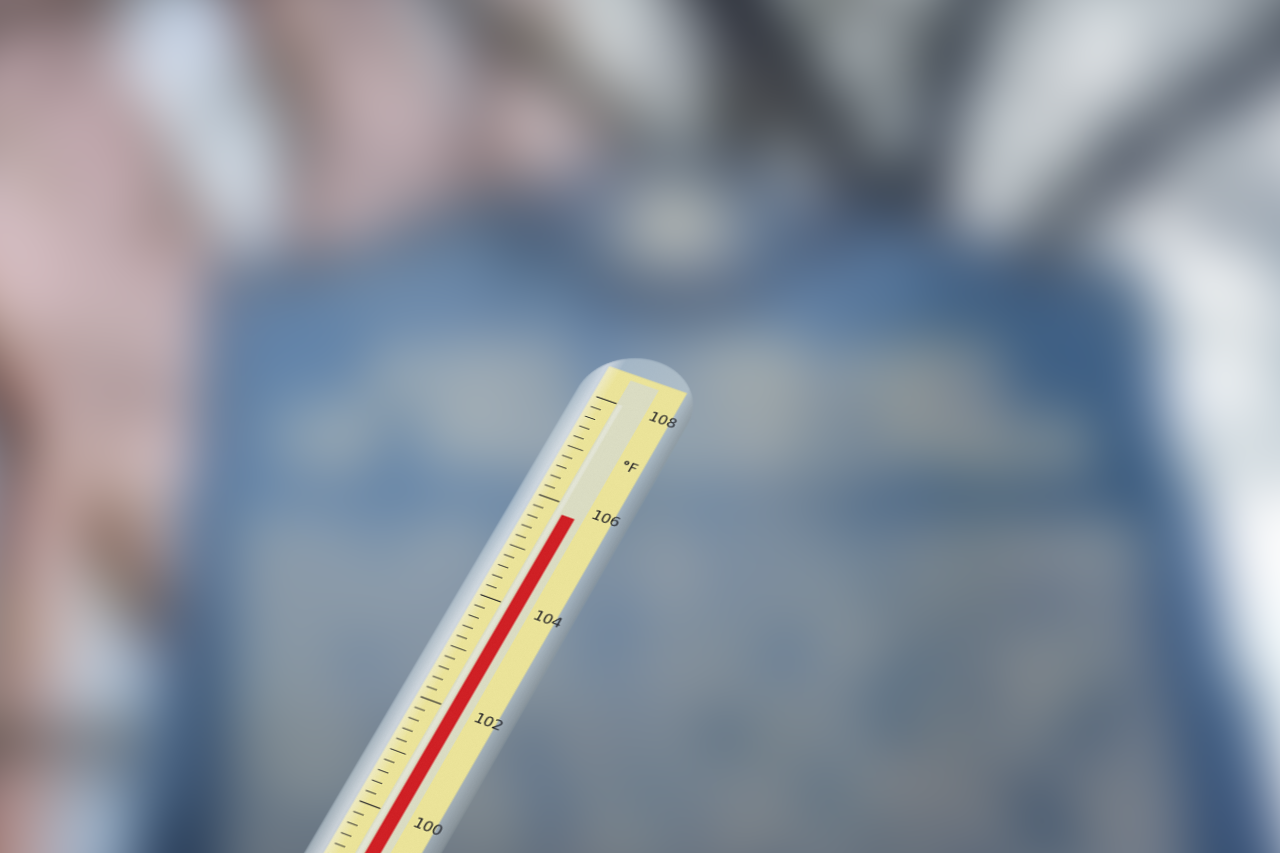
105.8 °F
